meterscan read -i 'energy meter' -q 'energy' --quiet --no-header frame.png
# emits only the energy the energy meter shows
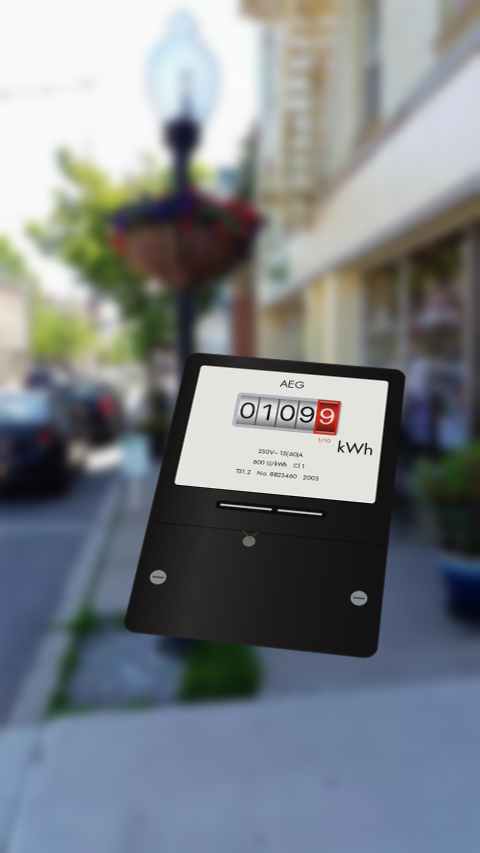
109.9 kWh
